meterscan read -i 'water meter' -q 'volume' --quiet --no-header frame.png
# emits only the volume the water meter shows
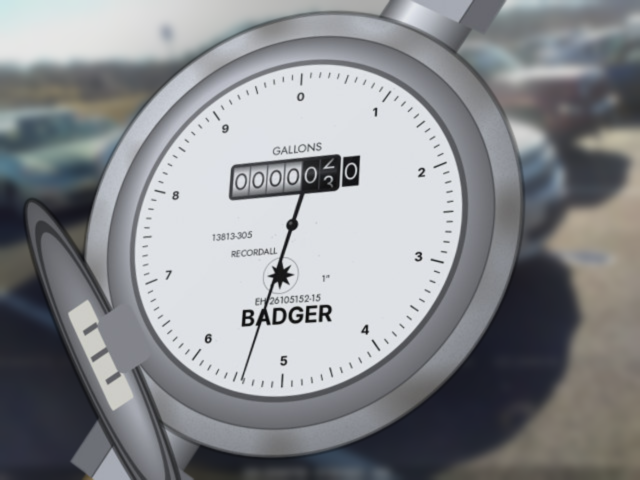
25.4 gal
